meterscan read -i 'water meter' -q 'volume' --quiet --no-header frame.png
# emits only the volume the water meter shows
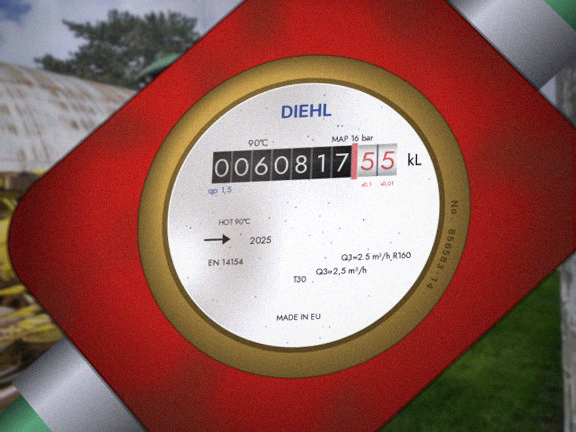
60817.55 kL
